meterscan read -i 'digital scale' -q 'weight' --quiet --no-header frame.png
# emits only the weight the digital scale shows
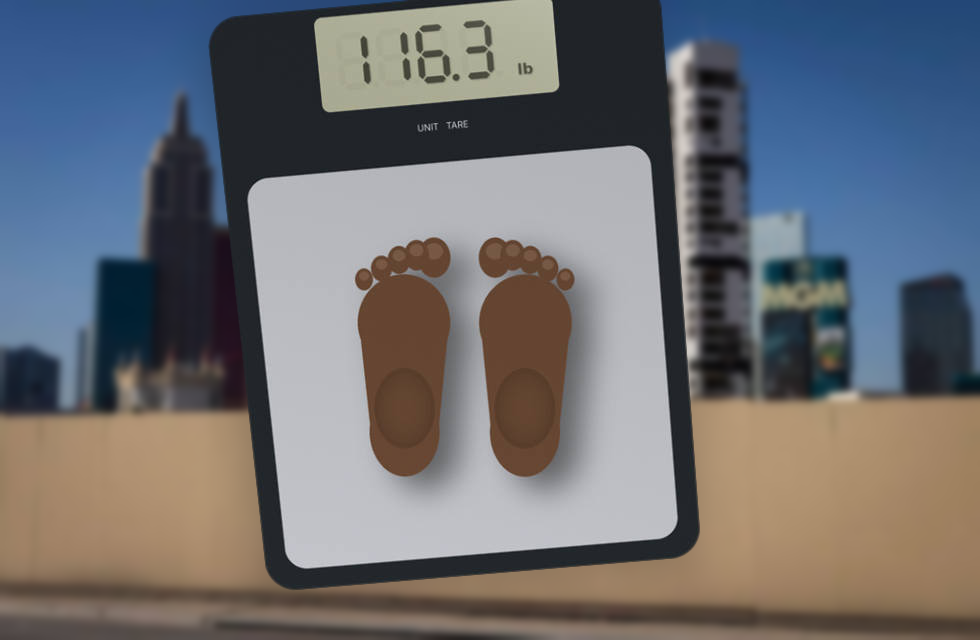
116.3 lb
